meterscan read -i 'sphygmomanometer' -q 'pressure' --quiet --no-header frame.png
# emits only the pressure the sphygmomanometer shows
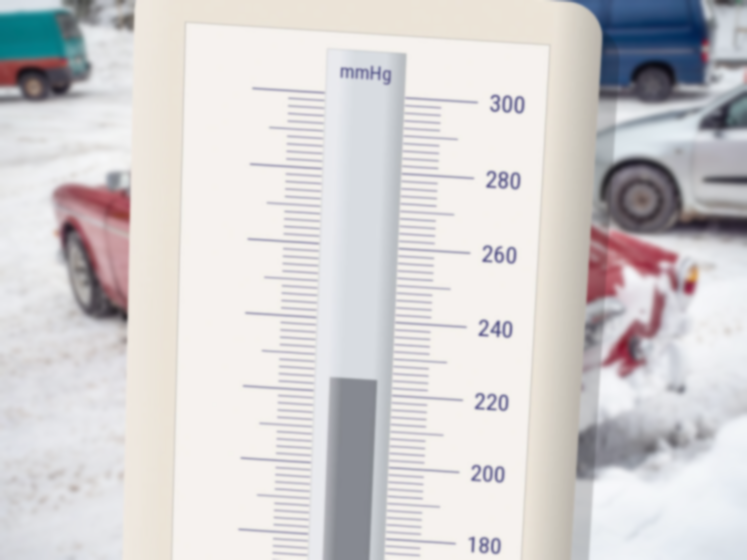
224 mmHg
